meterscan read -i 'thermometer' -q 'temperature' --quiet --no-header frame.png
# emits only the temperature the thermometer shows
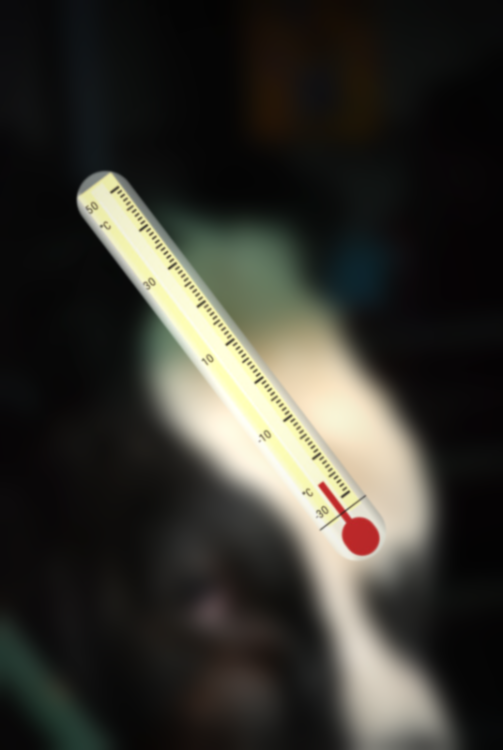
-25 °C
